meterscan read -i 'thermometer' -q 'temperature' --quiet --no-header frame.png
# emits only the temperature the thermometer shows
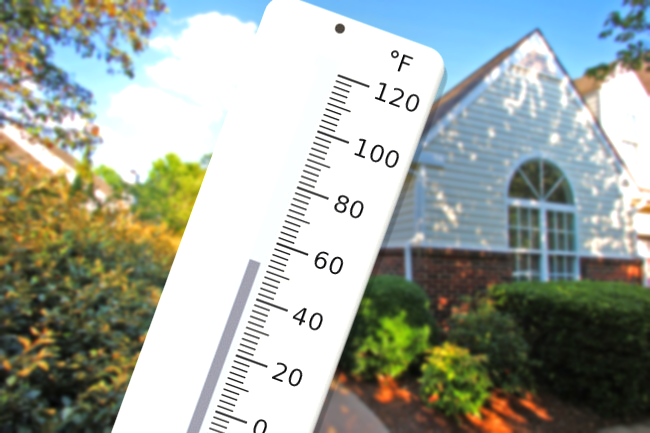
52 °F
